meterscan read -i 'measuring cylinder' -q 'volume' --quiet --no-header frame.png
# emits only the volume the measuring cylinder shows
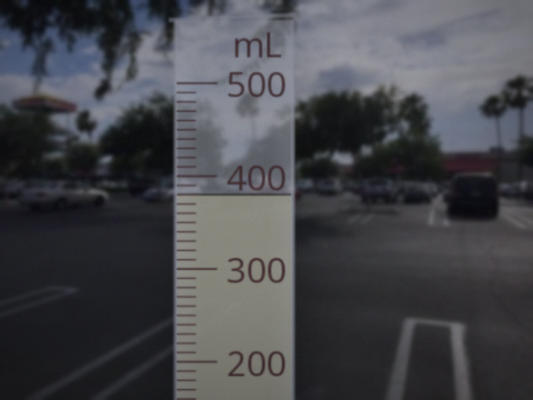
380 mL
